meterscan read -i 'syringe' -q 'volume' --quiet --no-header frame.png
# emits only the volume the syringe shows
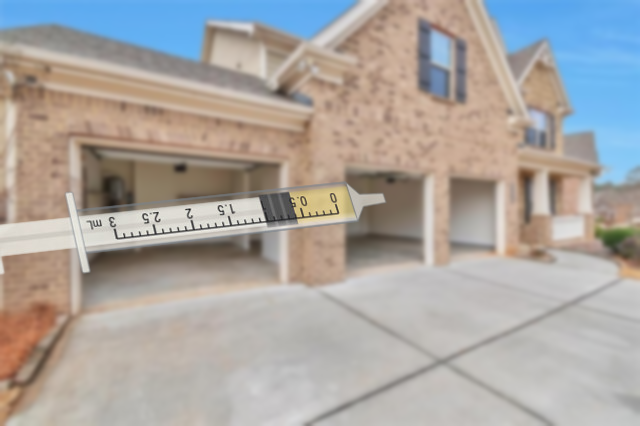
0.6 mL
